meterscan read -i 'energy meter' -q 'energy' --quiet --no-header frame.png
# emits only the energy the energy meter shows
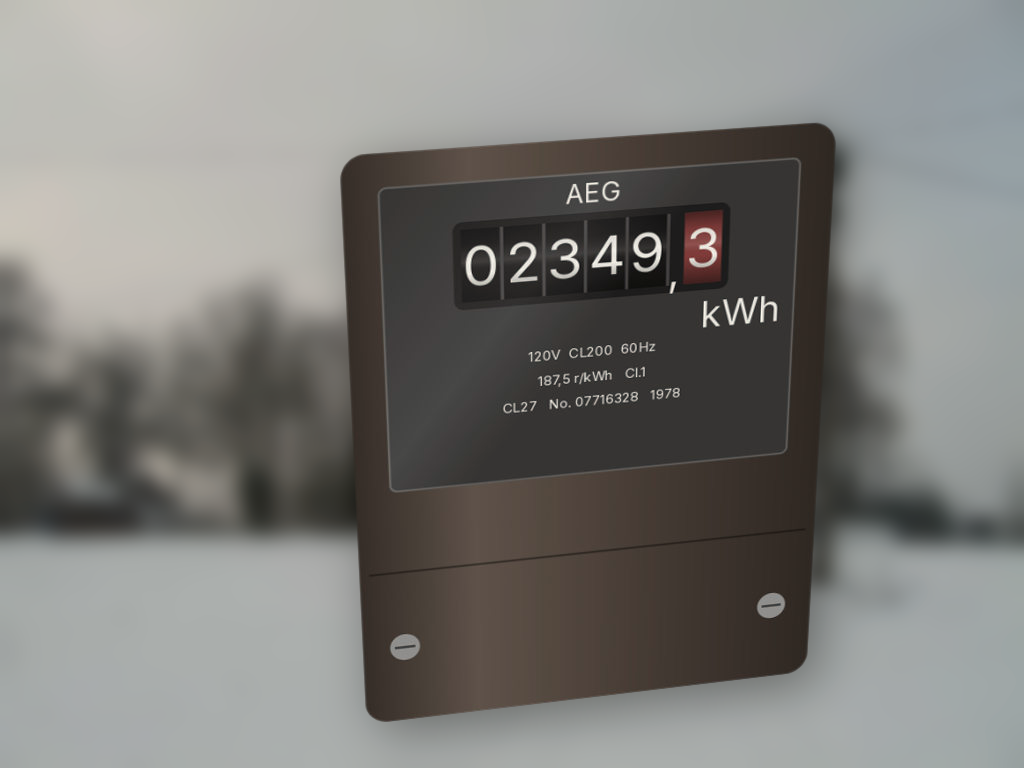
2349.3 kWh
